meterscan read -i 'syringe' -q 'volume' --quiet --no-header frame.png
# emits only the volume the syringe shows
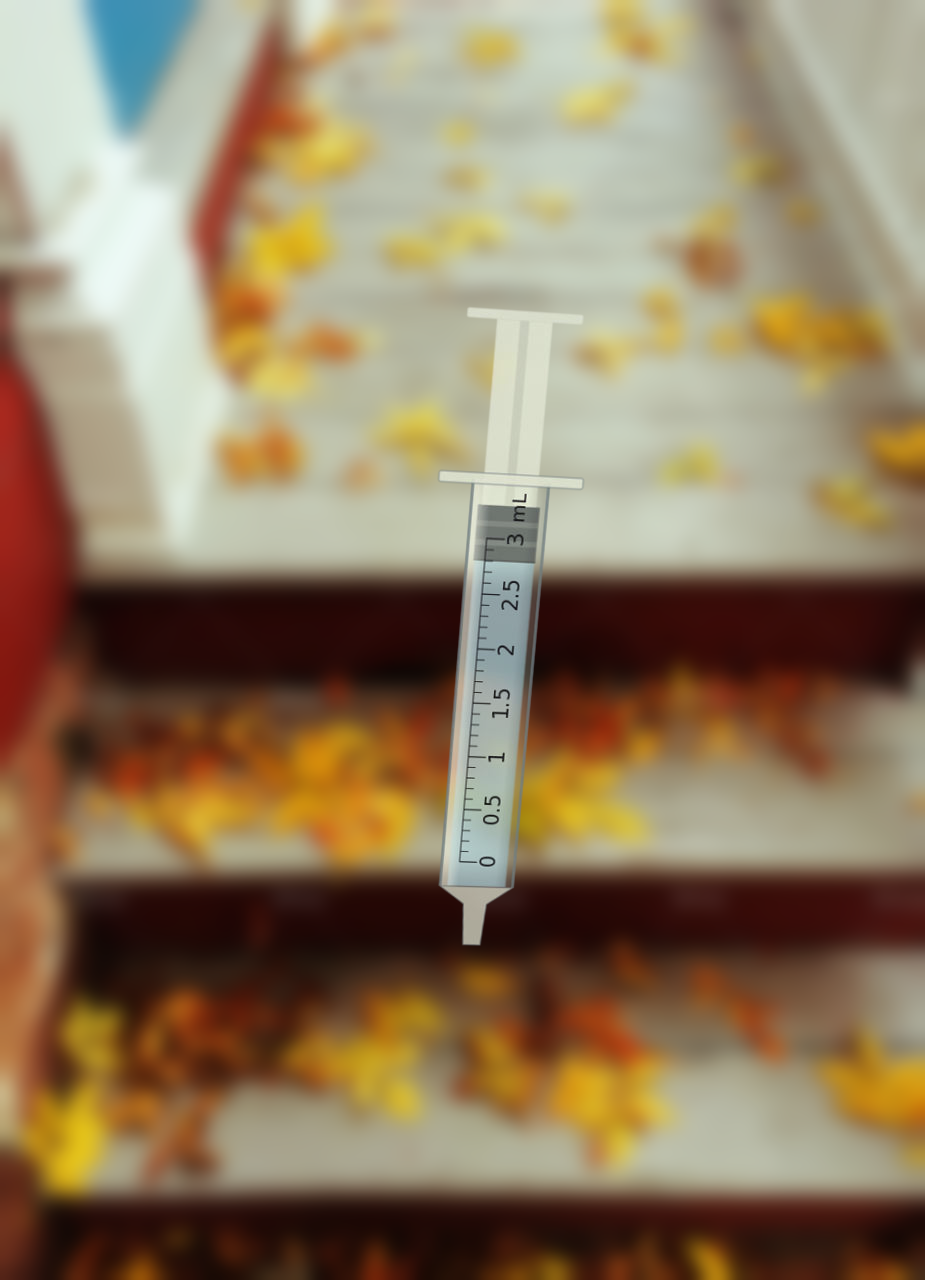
2.8 mL
